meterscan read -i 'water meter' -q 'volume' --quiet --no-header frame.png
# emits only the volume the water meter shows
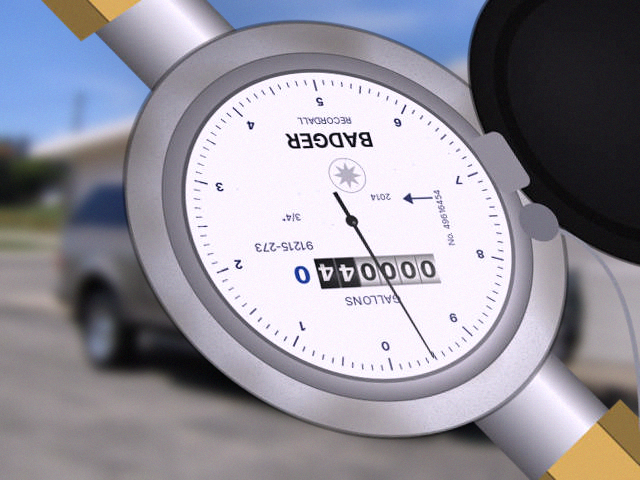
439.5 gal
